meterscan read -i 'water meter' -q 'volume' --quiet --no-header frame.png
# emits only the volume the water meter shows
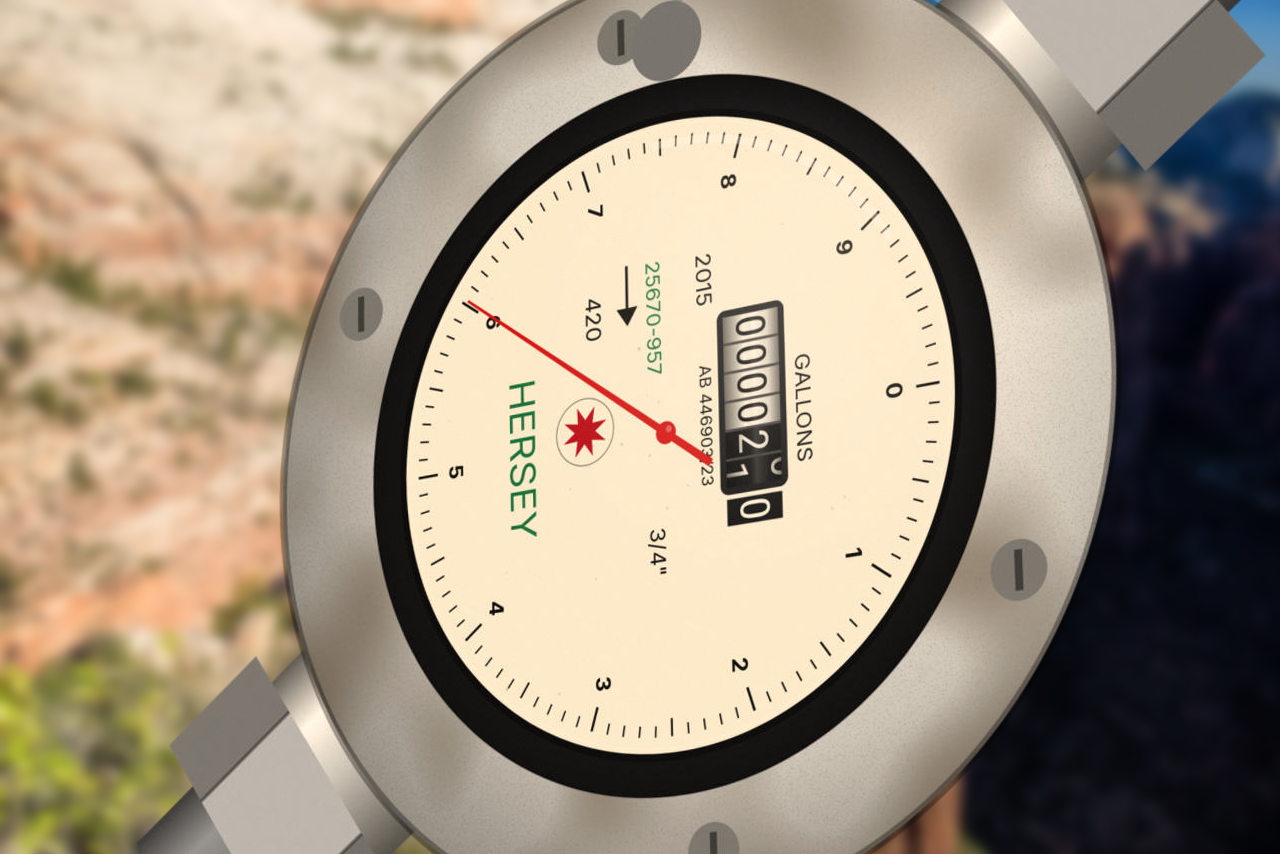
206.0 gal
